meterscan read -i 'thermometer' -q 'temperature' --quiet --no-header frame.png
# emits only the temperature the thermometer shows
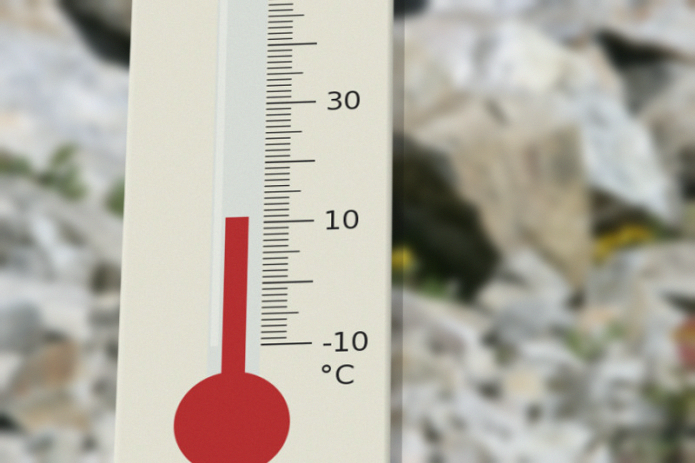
11 °C
